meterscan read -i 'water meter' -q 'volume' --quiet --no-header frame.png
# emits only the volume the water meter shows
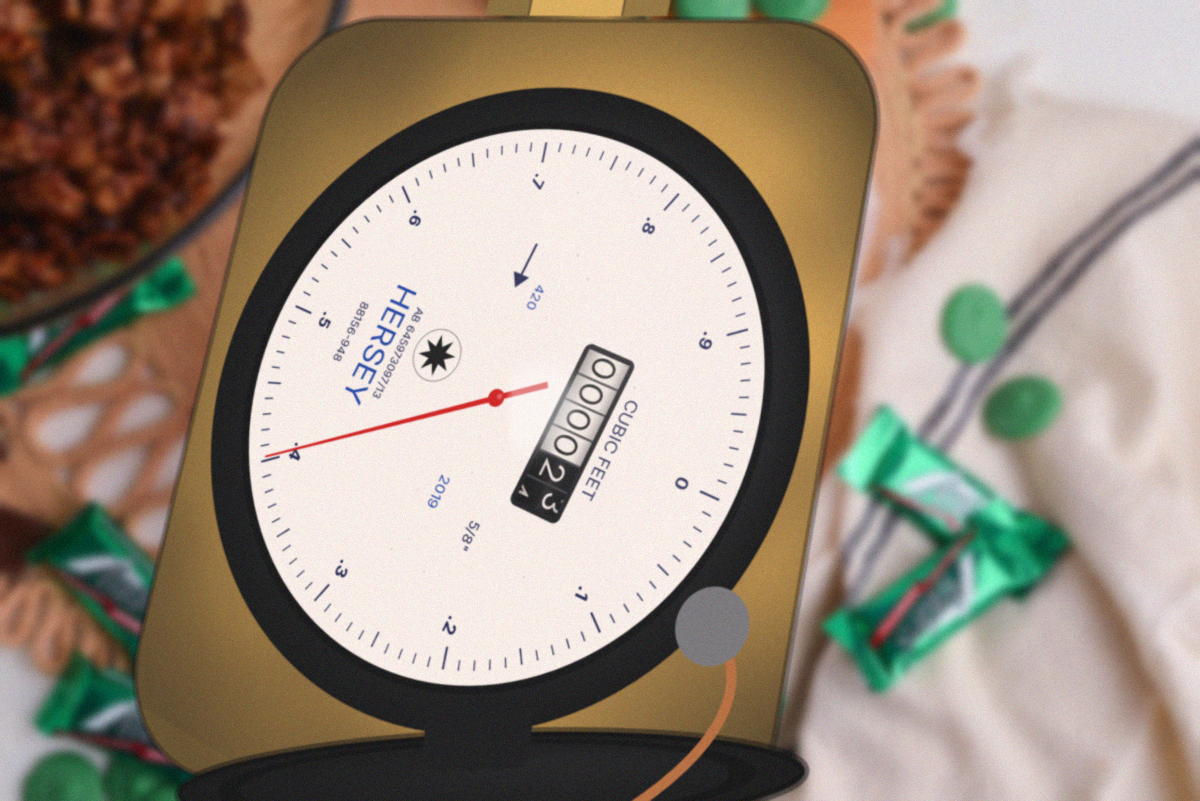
23.40 ft³
